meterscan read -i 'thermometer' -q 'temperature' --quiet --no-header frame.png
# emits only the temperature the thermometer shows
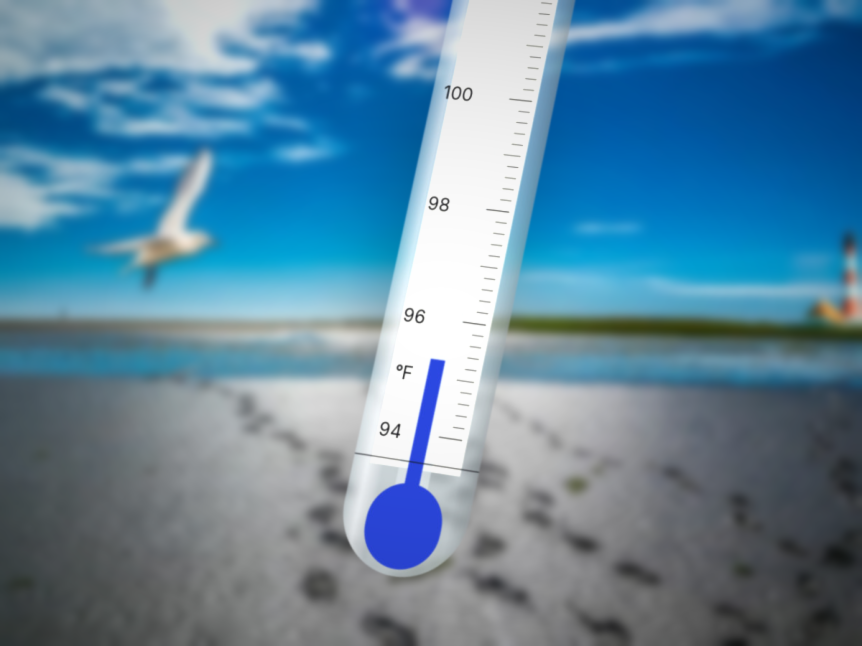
95.3 °F
